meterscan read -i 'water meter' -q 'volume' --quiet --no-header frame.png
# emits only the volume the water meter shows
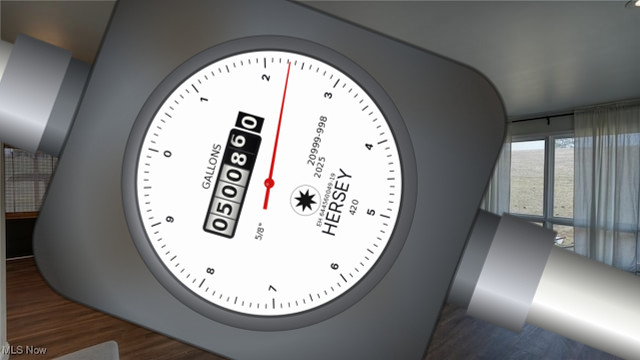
500862.3 gal
